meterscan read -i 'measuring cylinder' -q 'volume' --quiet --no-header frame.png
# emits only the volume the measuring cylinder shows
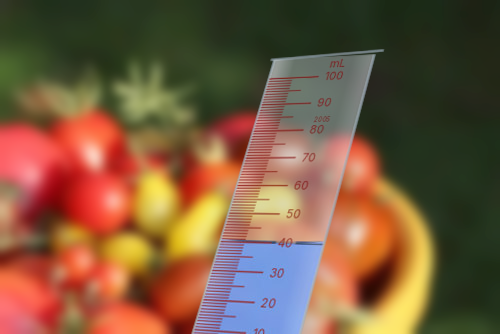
40 mL
